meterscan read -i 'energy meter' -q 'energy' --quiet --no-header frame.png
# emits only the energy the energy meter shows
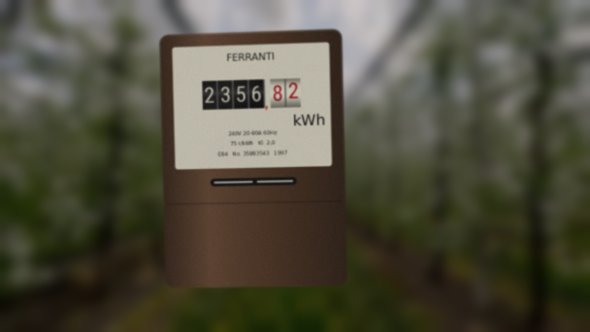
2356.82 kWh
